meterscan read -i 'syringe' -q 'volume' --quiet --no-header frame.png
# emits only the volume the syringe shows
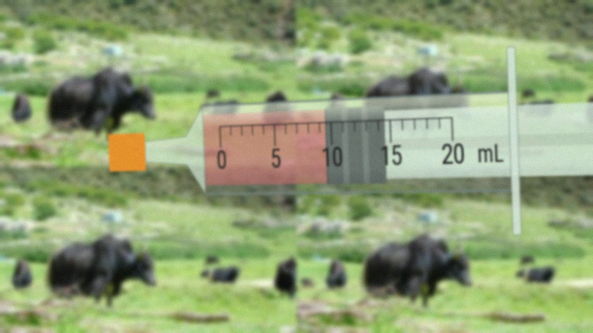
9.5 mL
